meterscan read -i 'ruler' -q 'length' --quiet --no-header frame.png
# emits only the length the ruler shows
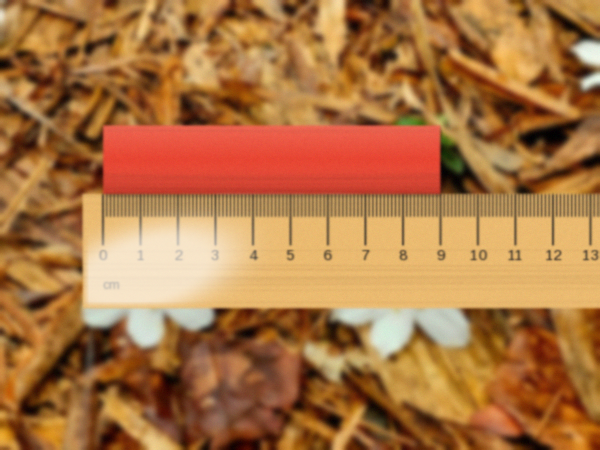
9 cm
